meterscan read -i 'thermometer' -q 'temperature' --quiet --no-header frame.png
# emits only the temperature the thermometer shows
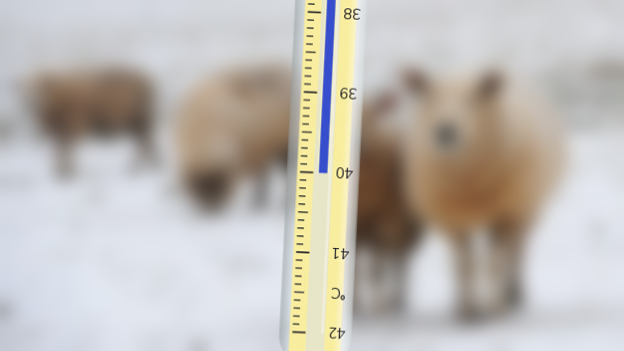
40 °C
